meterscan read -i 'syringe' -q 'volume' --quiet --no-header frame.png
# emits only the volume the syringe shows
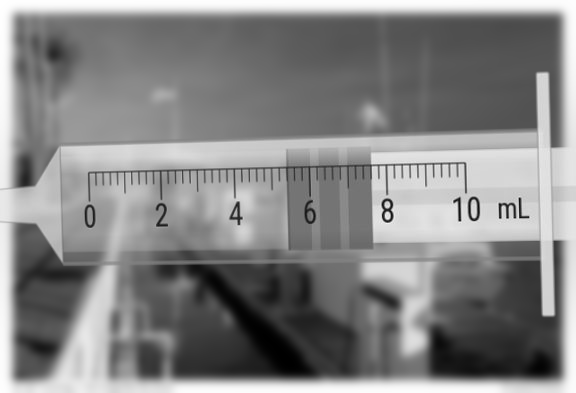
5.4 mL
